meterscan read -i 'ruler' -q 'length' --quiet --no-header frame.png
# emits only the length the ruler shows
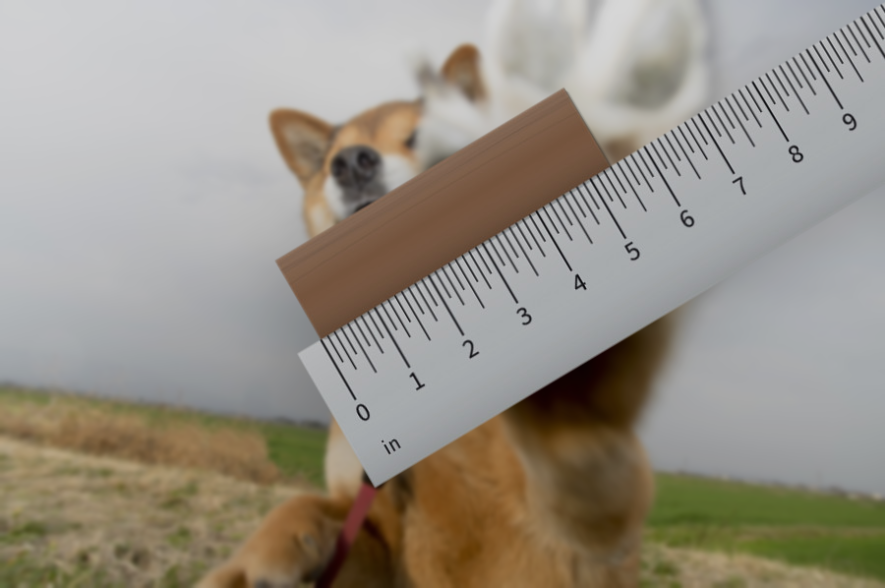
5.375 in
